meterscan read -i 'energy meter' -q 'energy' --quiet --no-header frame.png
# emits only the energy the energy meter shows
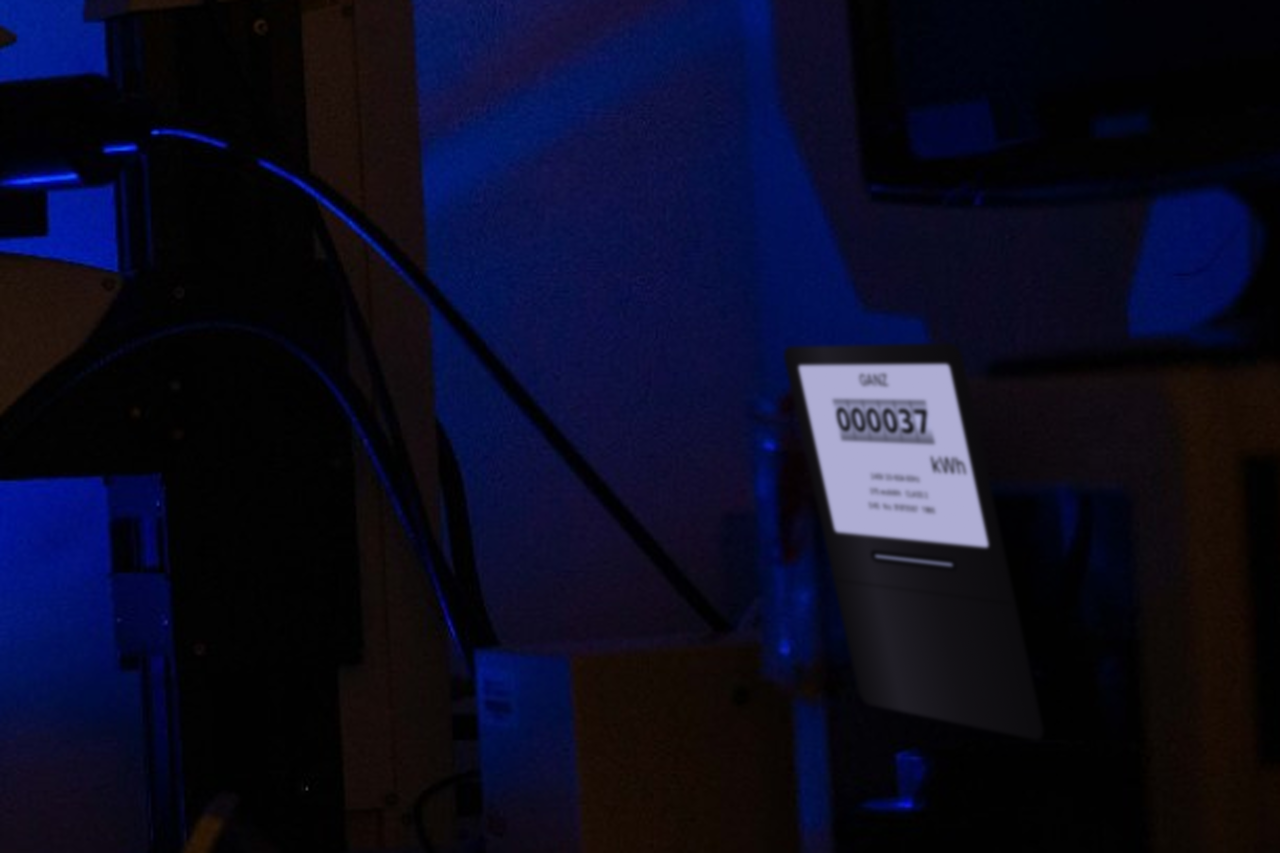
37 kWh
